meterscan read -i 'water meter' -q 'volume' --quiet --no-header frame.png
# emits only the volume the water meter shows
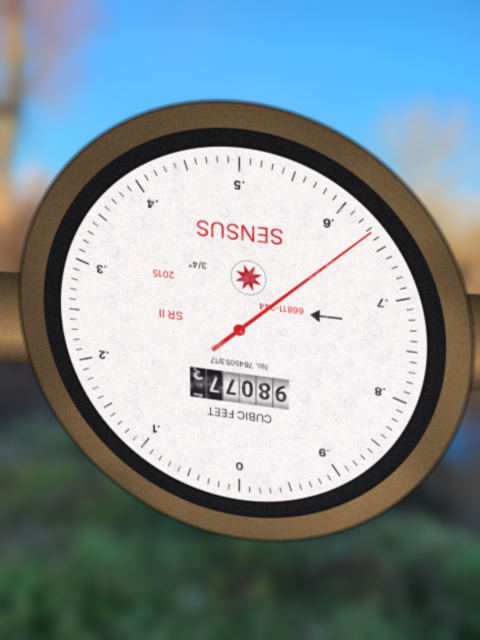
980772.63 ft³
